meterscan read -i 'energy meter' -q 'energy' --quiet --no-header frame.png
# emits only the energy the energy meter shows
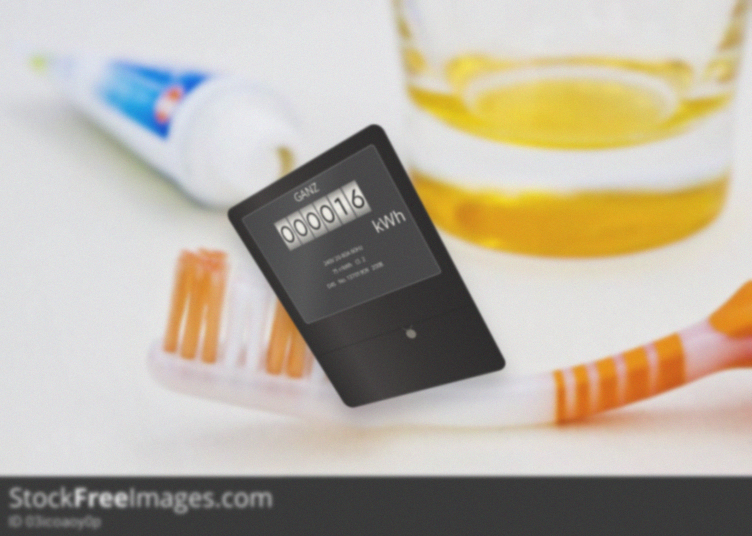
16 kWh
